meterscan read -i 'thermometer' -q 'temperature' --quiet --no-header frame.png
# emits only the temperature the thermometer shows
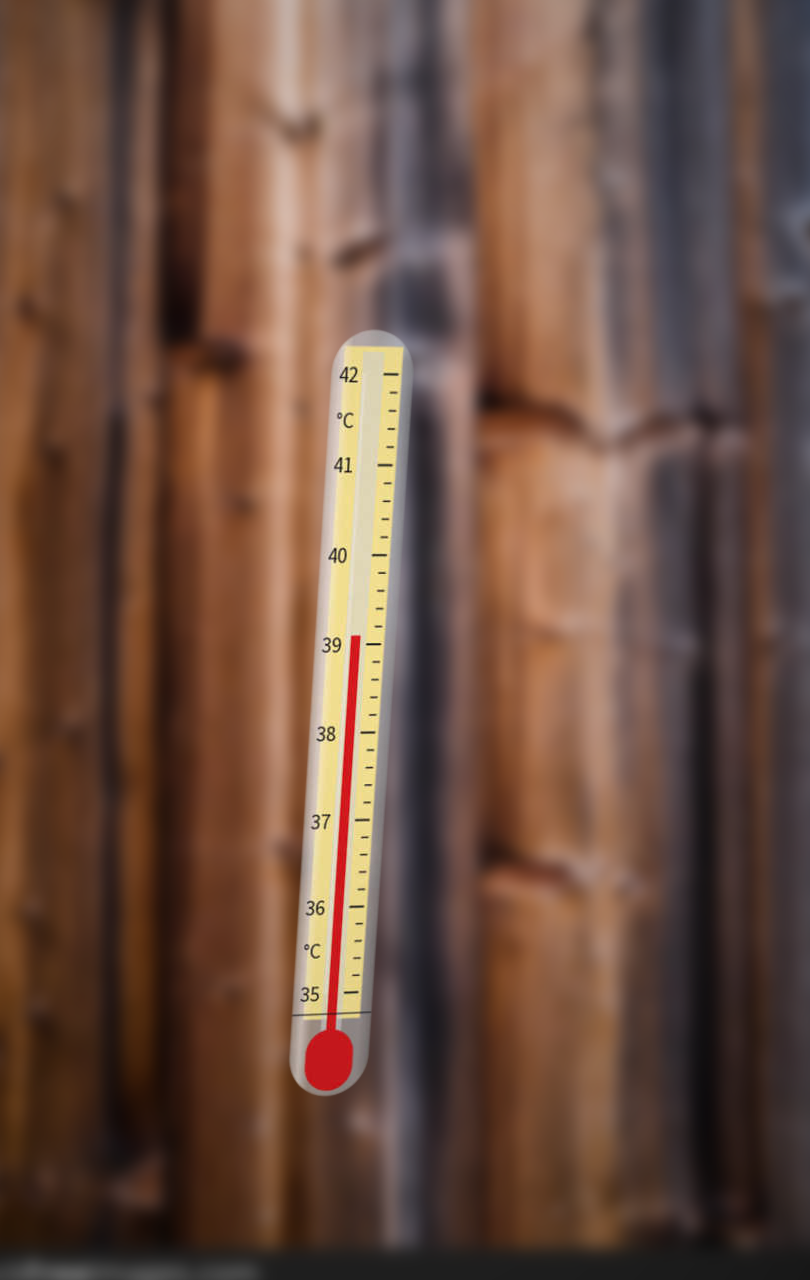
39.1 °C
